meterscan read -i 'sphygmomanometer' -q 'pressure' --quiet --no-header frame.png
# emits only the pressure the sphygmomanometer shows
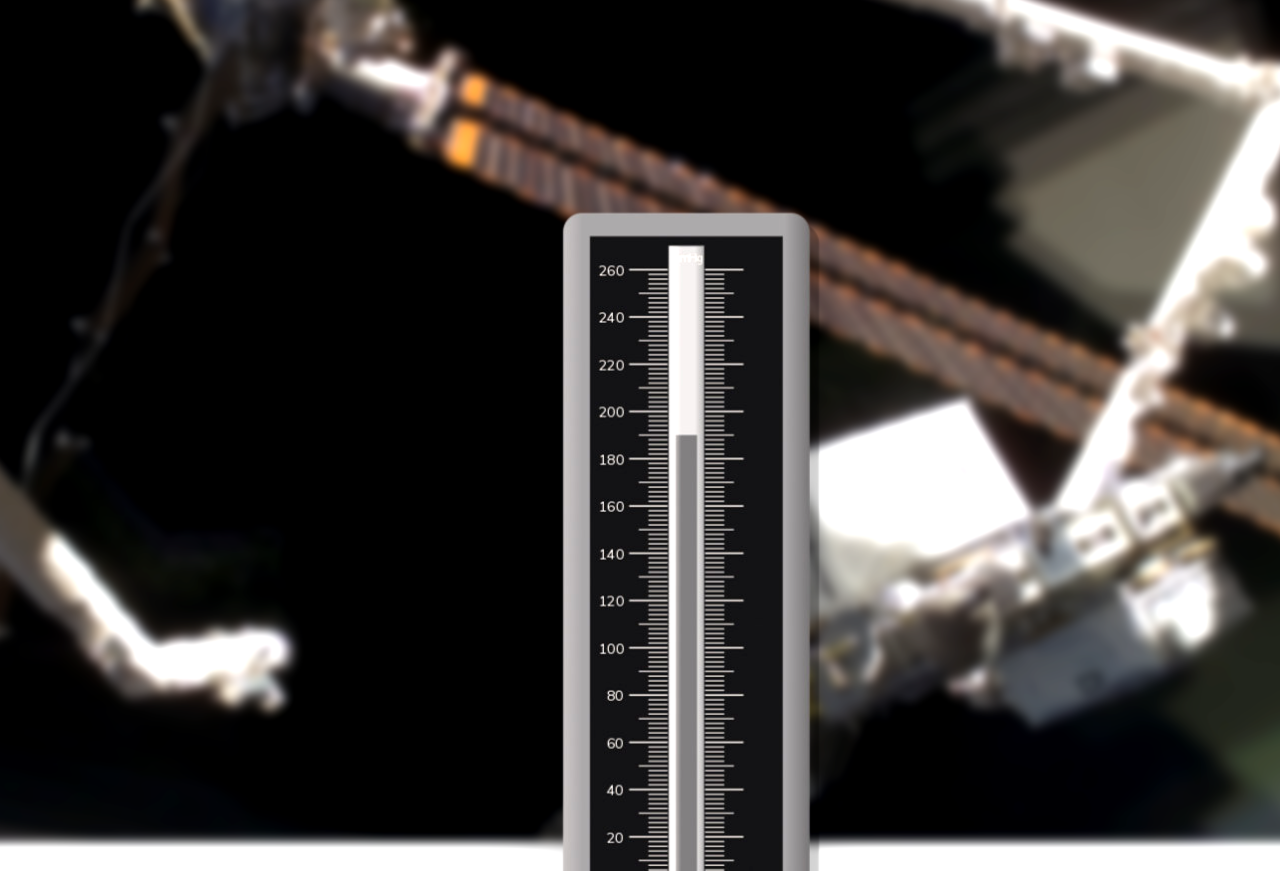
190 mmHg
